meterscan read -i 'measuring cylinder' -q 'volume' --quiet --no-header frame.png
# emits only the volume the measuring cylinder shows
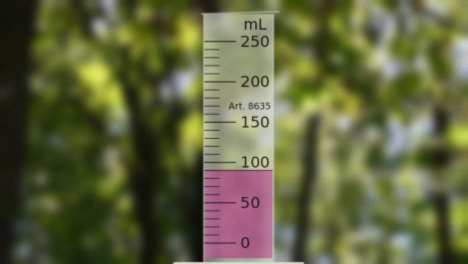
90 mL
